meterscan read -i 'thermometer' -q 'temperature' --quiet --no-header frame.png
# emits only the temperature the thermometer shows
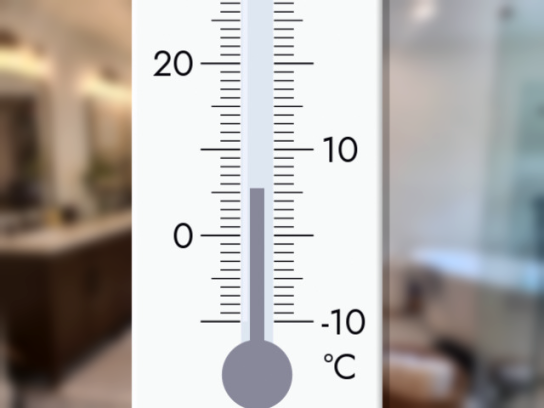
5.5 °C
